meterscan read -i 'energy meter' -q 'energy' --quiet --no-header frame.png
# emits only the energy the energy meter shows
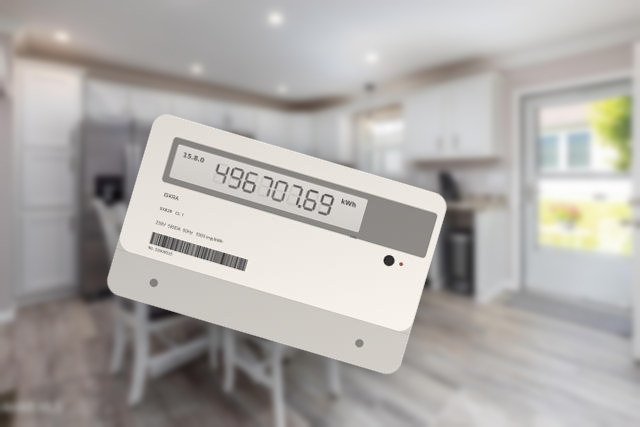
496707.69 kWh
